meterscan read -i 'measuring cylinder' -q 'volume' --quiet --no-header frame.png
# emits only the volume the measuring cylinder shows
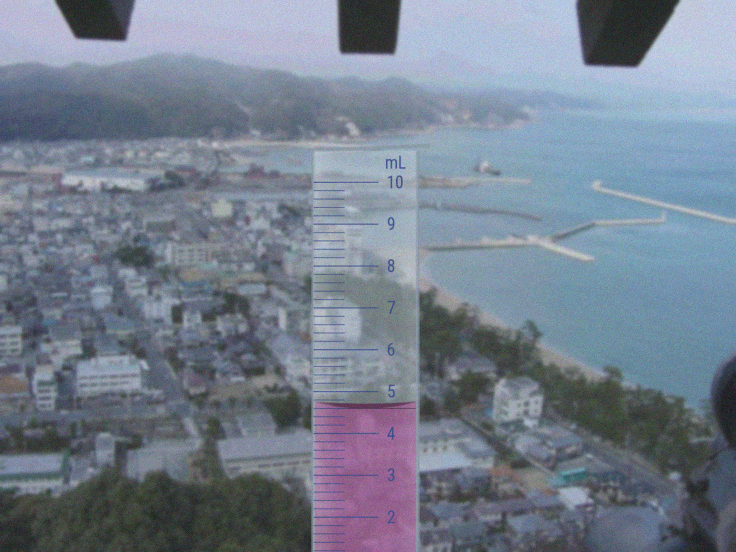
4.6 mL
